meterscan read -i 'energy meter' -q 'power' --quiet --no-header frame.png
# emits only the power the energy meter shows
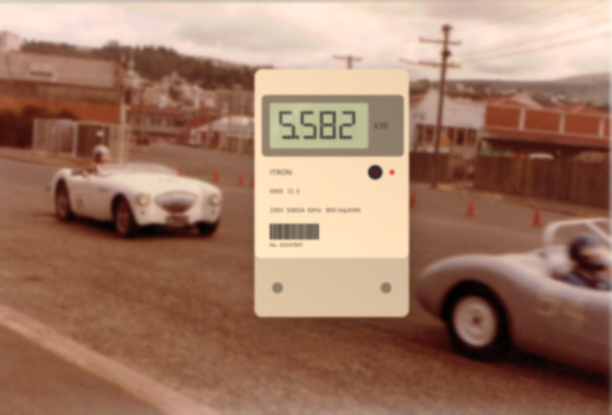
5.582 kW
